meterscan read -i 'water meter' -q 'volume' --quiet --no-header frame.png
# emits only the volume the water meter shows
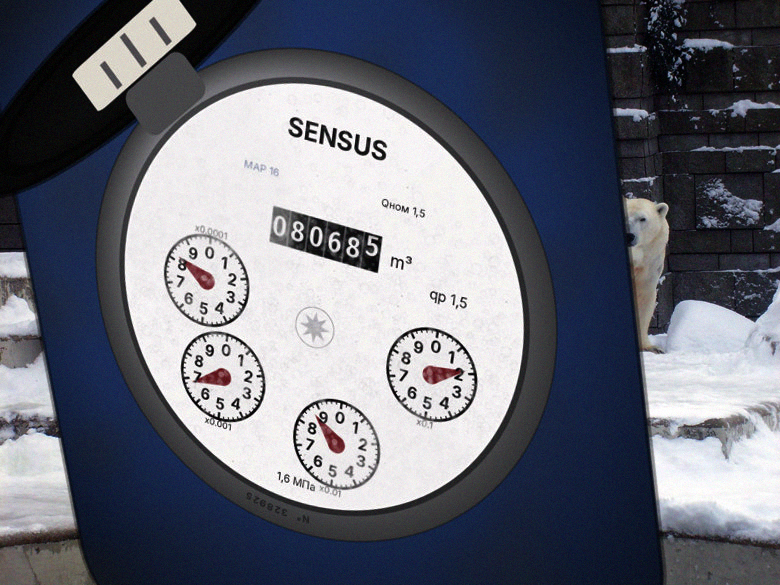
80685.1868 m³
